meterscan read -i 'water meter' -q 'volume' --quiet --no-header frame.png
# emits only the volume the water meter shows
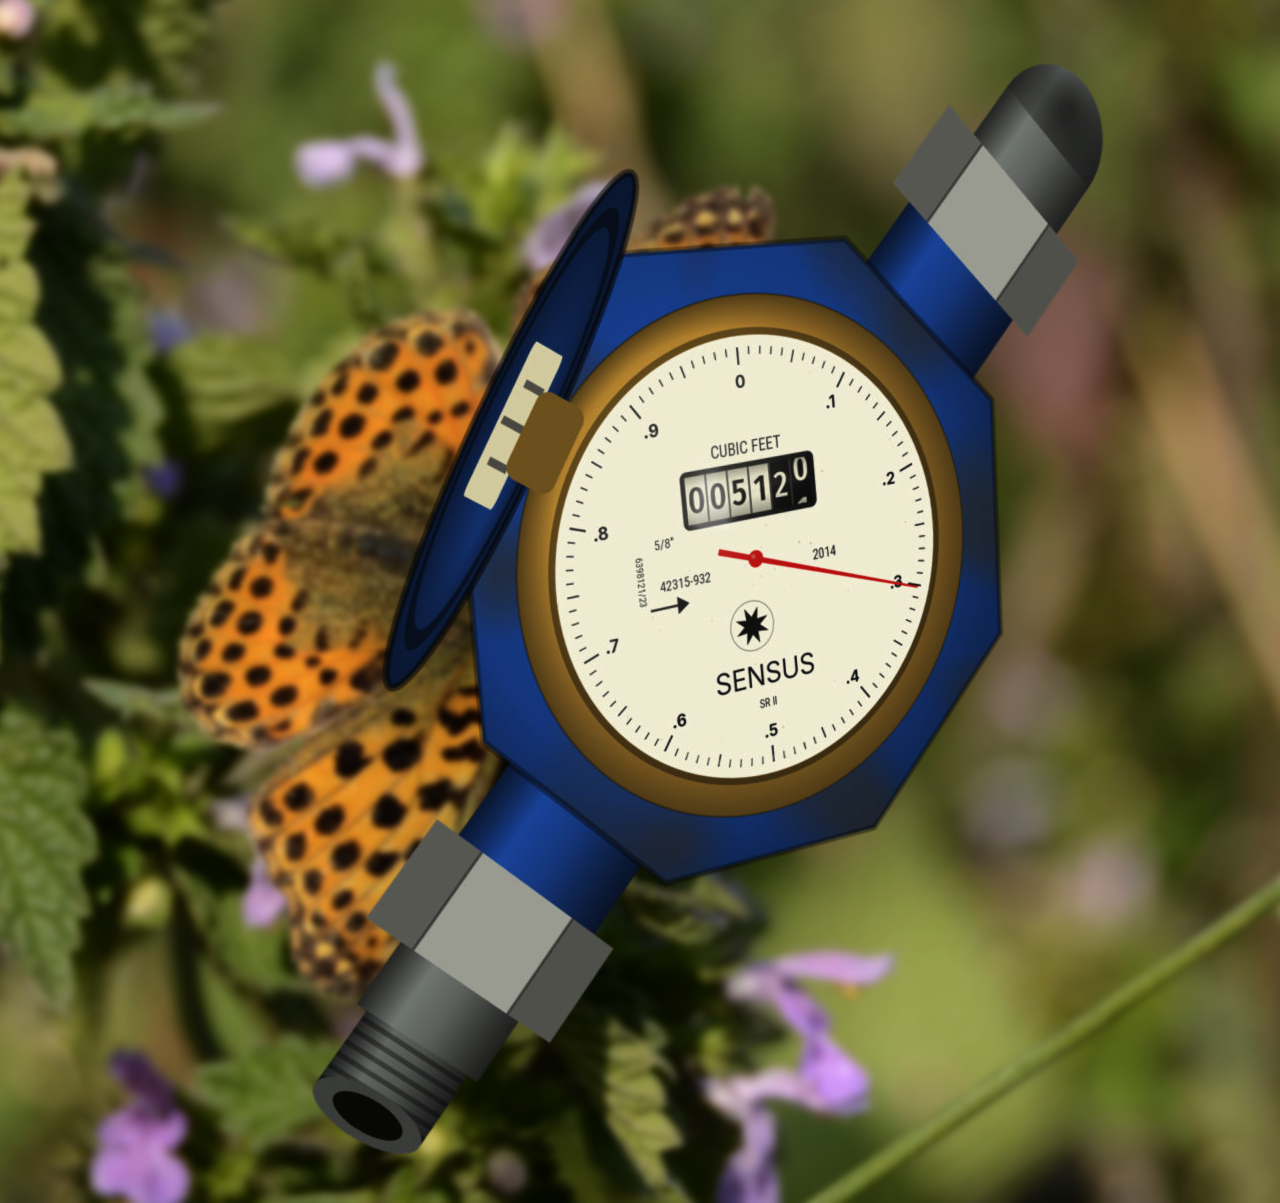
5120.30 ft³
